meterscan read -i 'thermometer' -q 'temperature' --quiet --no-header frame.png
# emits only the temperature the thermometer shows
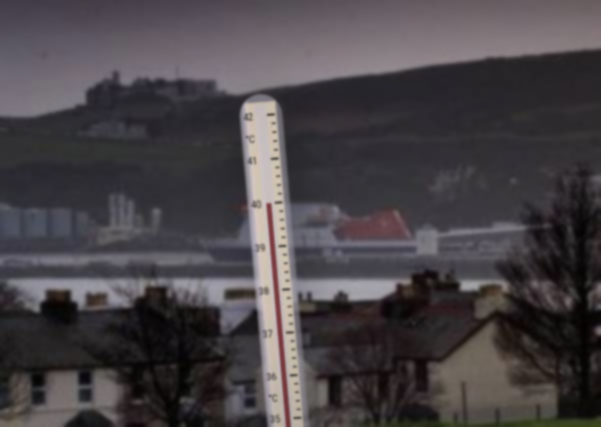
40 °C
